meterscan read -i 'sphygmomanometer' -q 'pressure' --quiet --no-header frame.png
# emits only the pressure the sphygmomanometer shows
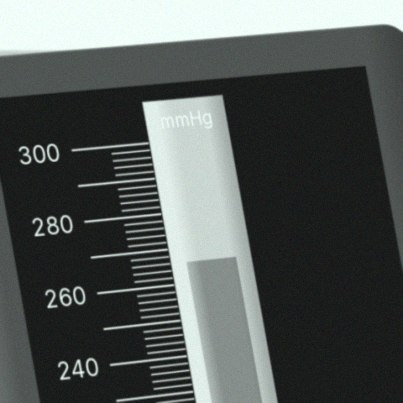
266 mmHg
